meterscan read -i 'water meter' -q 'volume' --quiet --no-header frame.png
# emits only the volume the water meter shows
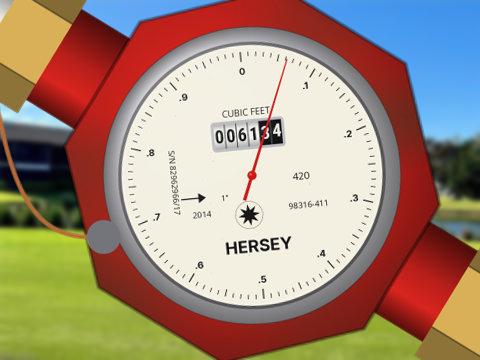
6134.06 ft³
